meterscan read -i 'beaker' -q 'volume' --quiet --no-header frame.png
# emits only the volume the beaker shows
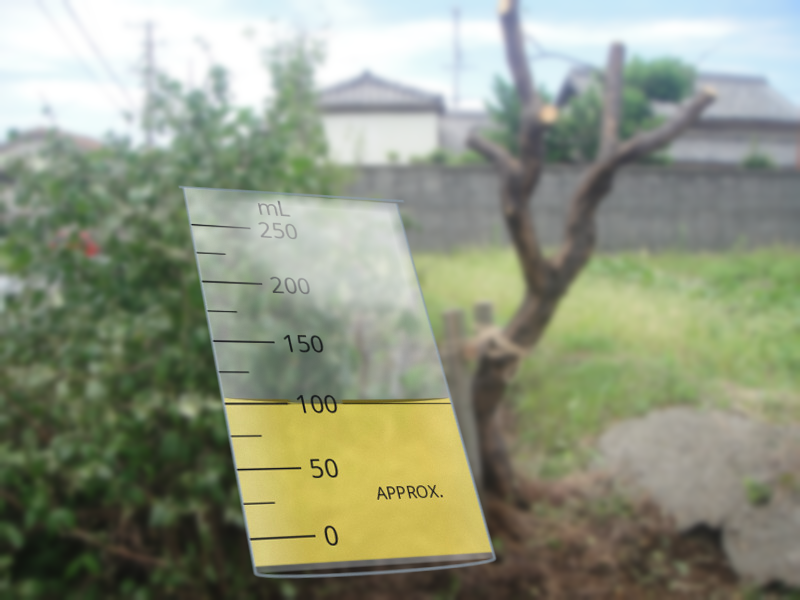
100 mL
